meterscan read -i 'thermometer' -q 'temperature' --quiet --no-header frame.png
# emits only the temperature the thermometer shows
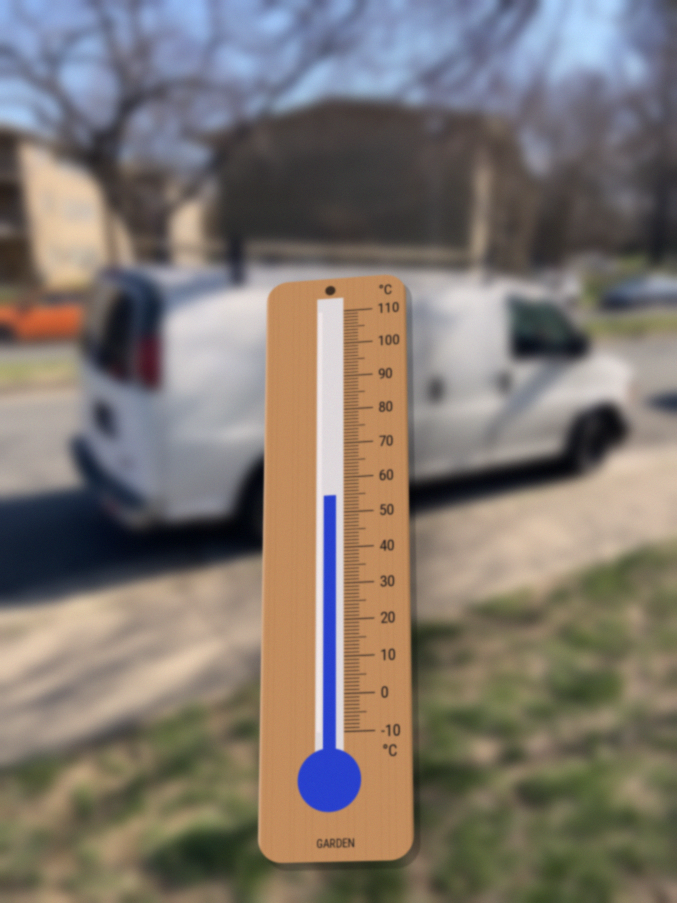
55 °C
